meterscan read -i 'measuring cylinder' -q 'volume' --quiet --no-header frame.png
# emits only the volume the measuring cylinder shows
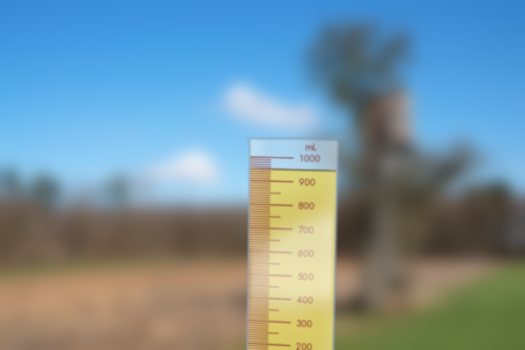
950 mL
